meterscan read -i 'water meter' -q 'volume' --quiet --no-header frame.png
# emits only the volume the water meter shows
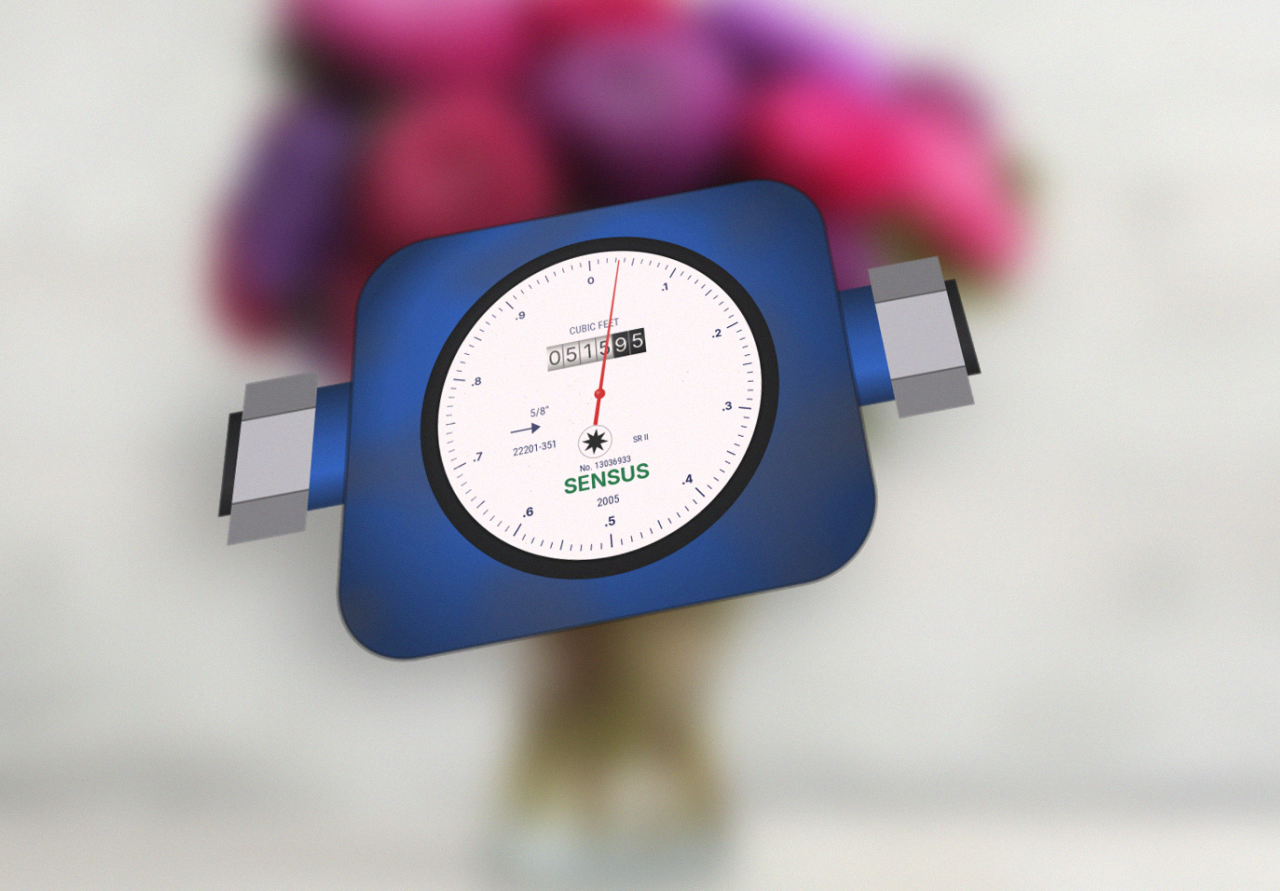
51595.03 ft³
